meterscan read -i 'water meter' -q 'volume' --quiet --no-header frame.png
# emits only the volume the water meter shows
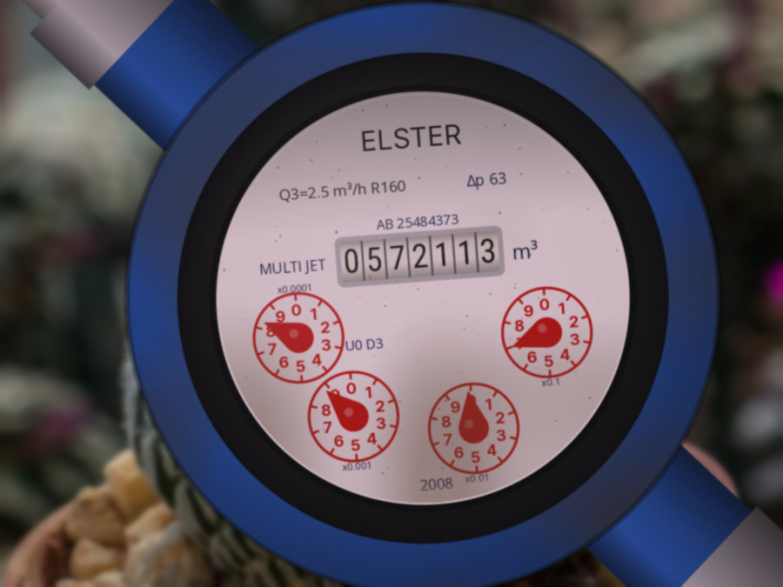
572113.6988 m³
